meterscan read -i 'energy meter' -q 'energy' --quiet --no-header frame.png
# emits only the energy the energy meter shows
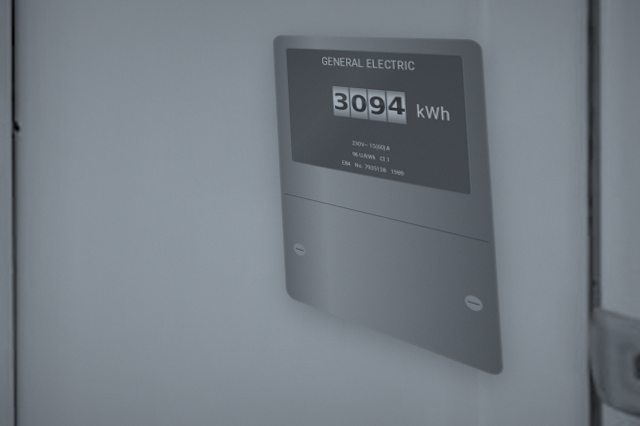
3094 kWh
